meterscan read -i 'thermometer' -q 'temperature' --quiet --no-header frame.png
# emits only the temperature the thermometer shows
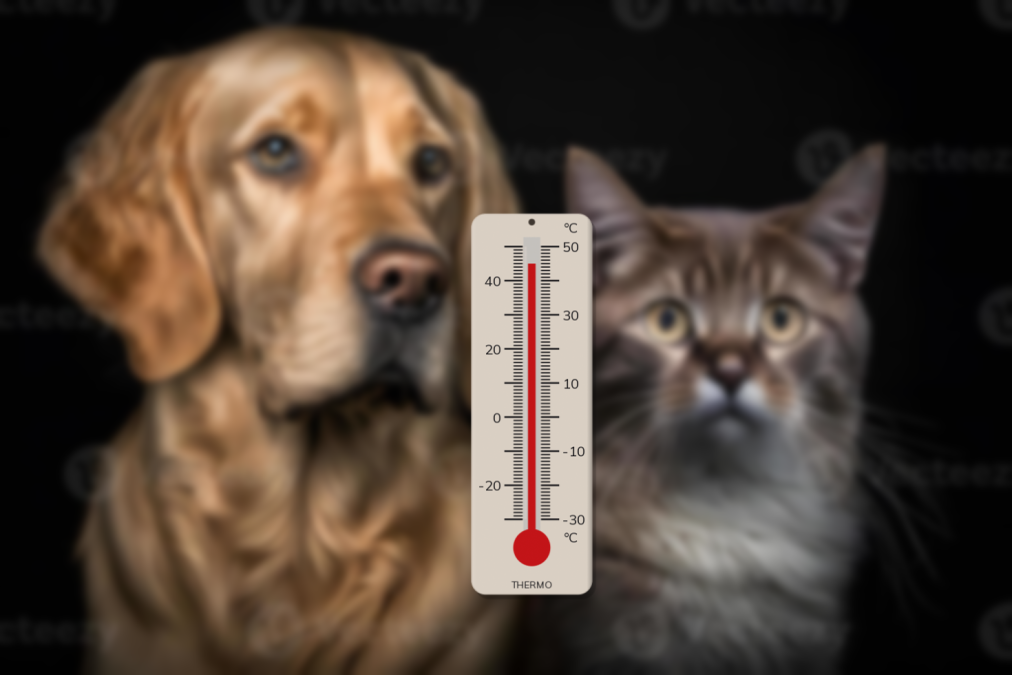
45 °C
